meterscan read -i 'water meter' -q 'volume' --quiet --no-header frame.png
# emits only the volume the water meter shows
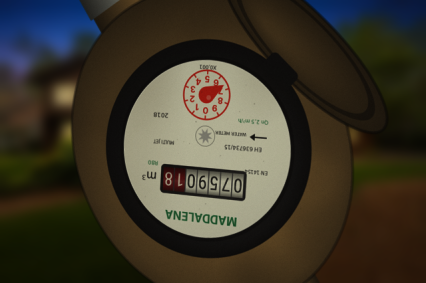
7590.186 m³
